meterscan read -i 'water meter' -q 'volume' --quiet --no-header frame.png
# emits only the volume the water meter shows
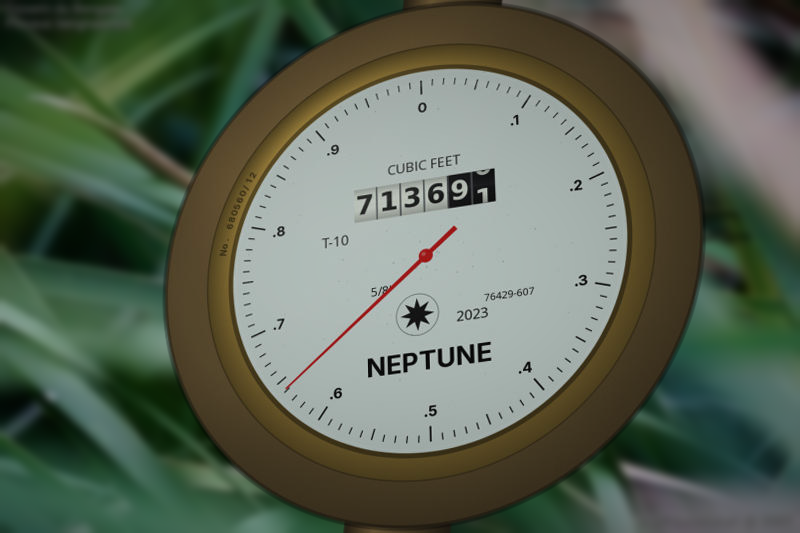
713690.64 ft³
